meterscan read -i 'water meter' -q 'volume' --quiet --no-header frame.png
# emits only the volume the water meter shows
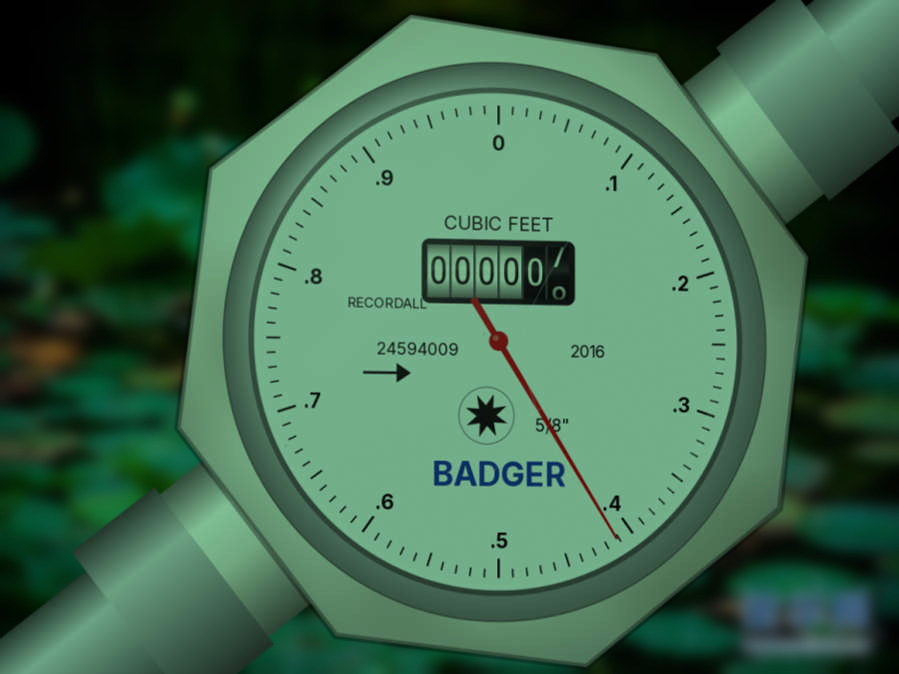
7.41 ft³
